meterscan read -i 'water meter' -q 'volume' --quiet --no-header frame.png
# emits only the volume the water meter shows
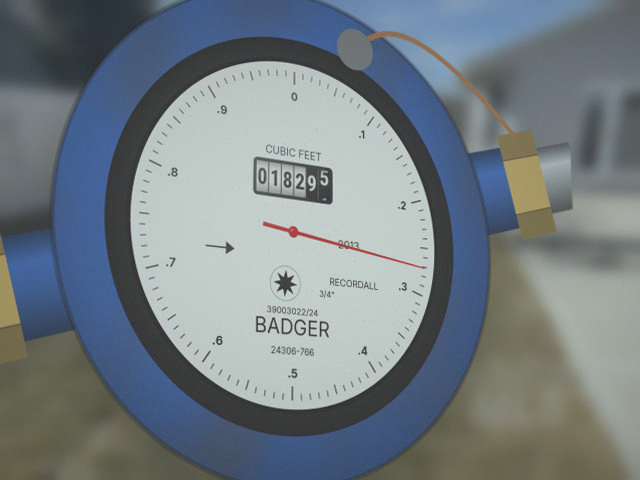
18295.27 ft³
